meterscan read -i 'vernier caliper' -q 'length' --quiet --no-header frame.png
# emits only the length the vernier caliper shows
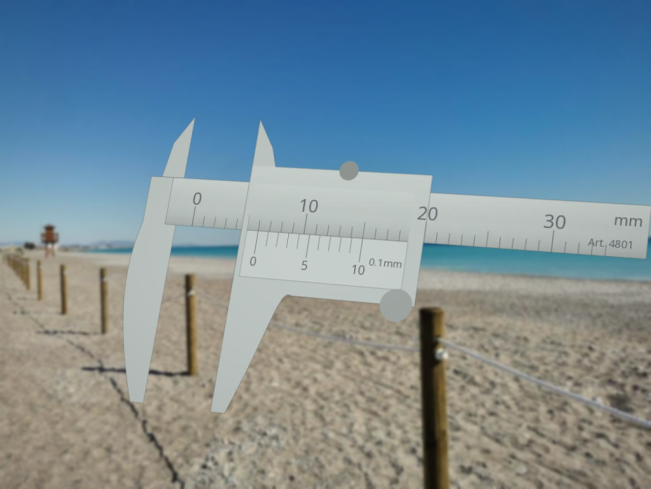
6.0 mm
